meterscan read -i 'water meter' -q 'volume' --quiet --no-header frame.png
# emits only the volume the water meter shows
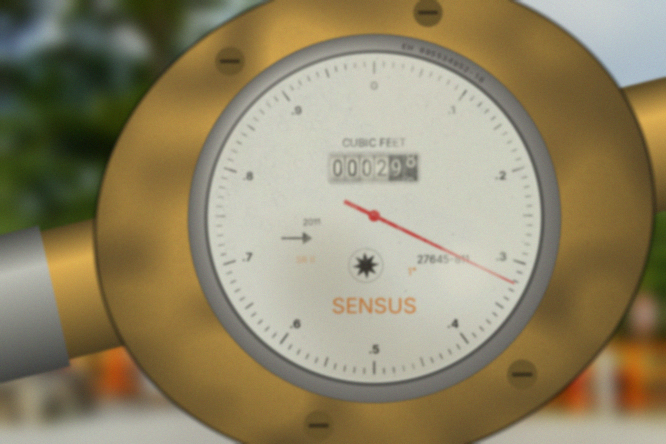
298.32 ft³
